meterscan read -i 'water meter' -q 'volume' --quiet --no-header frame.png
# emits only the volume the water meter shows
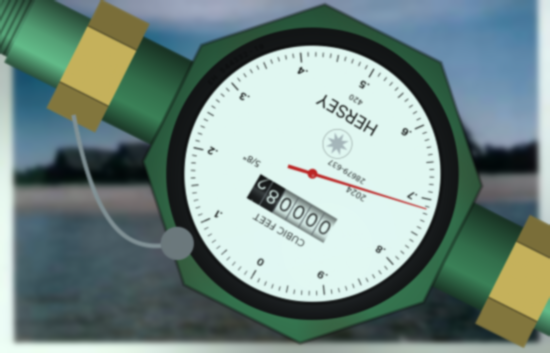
81.71 ft³
